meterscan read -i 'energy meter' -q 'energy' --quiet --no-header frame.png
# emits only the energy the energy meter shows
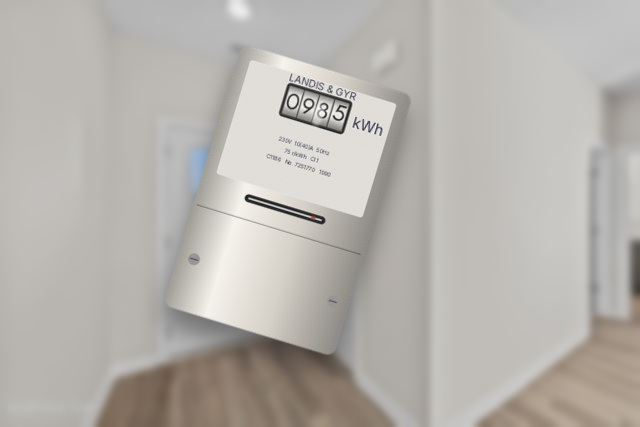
985 kWh
